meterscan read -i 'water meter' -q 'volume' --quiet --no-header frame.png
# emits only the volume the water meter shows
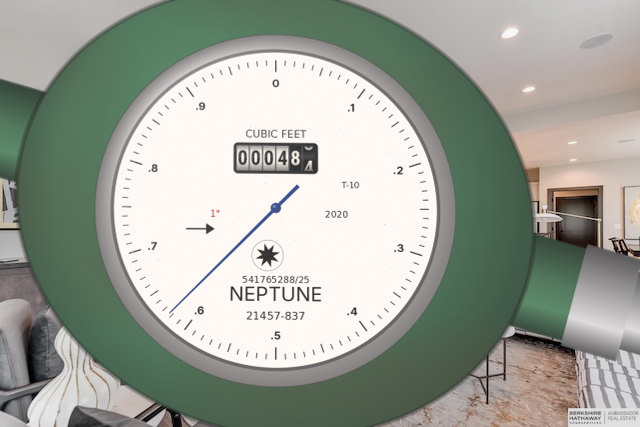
483.62 ft³
